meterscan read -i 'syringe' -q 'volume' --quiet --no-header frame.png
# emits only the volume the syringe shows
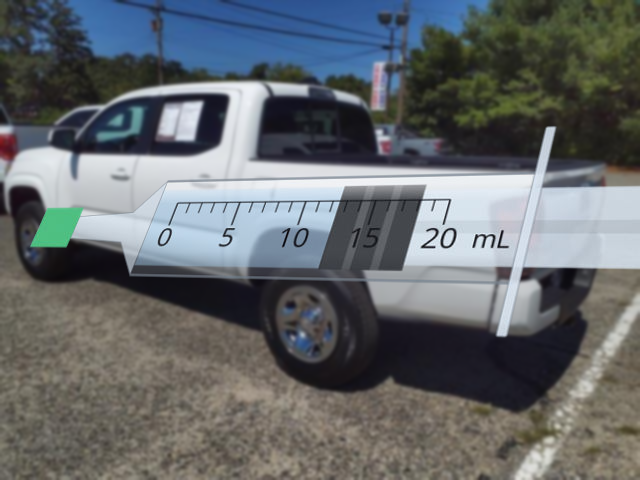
12.5 mL
